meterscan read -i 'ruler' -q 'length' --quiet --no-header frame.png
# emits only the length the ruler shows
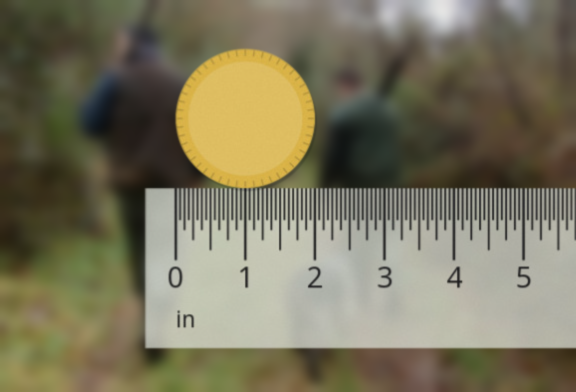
2 in
